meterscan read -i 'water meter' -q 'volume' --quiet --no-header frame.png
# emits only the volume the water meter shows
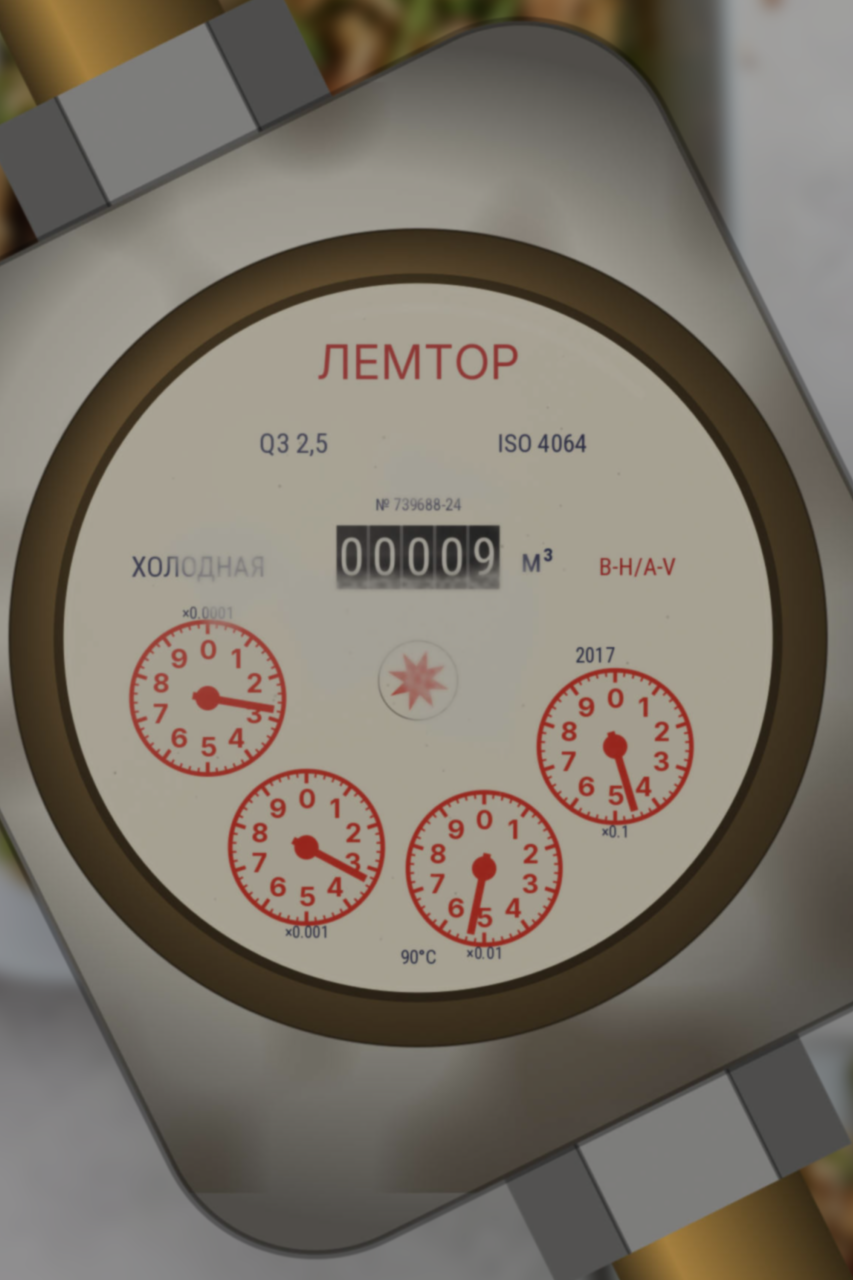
9.4532 m³
